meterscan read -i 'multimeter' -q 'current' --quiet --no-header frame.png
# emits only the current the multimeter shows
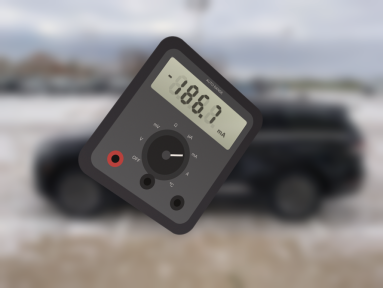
-186.7 mA
